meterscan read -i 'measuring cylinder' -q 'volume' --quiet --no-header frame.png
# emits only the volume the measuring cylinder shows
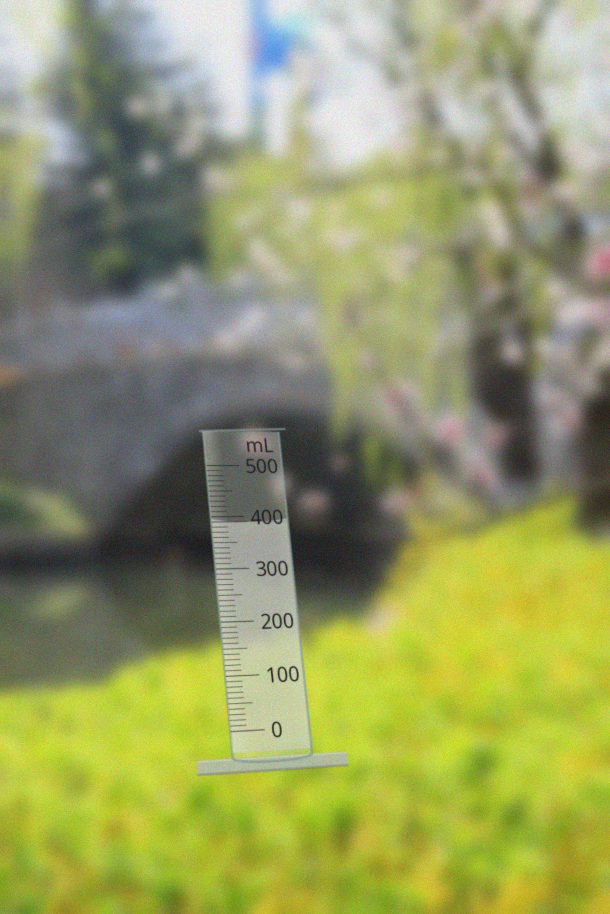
390 mL
